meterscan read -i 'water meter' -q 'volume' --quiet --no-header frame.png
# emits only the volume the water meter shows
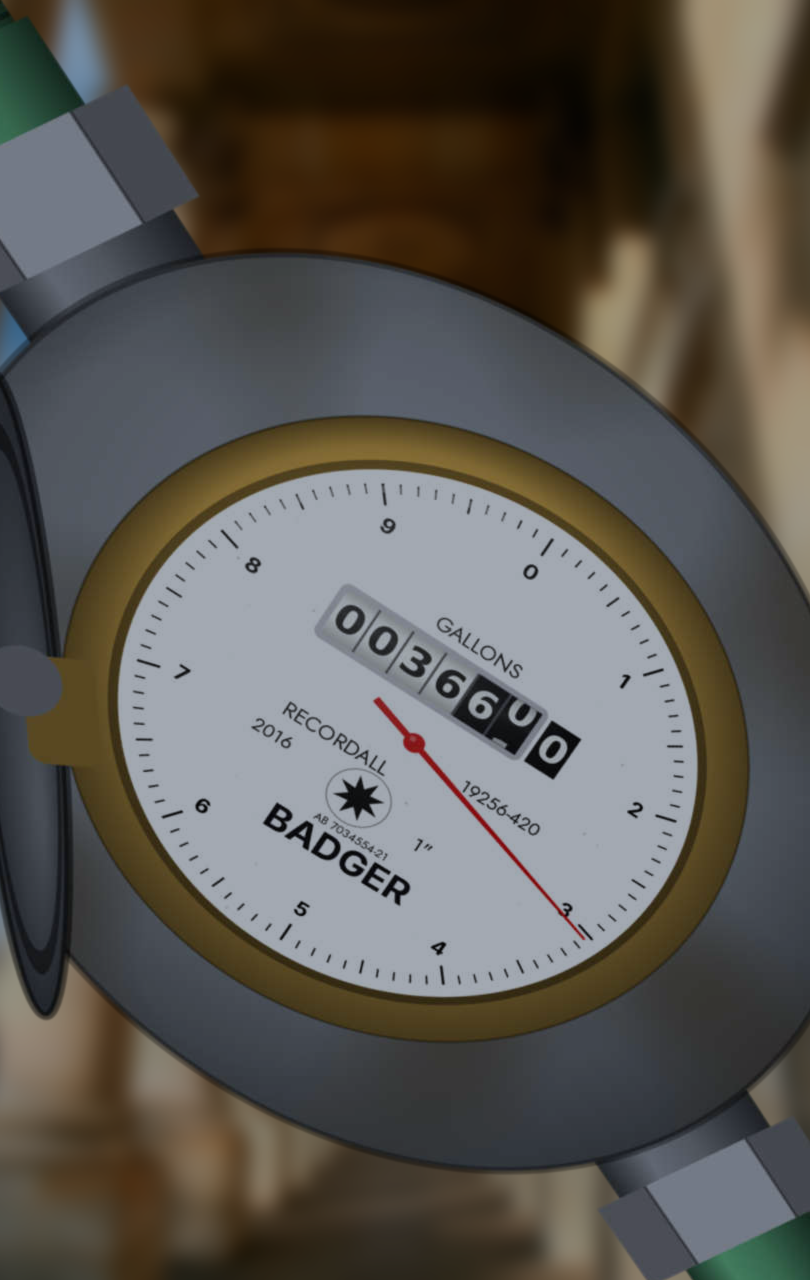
36603.0 gal
